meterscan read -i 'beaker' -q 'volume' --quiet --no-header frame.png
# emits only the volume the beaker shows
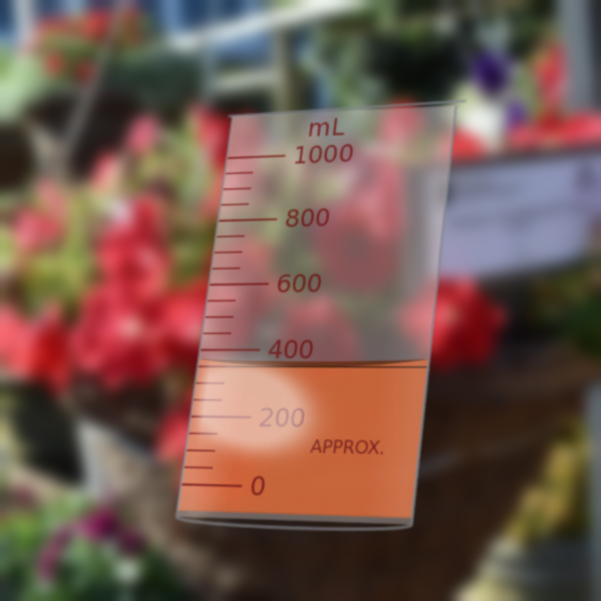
350 mL
